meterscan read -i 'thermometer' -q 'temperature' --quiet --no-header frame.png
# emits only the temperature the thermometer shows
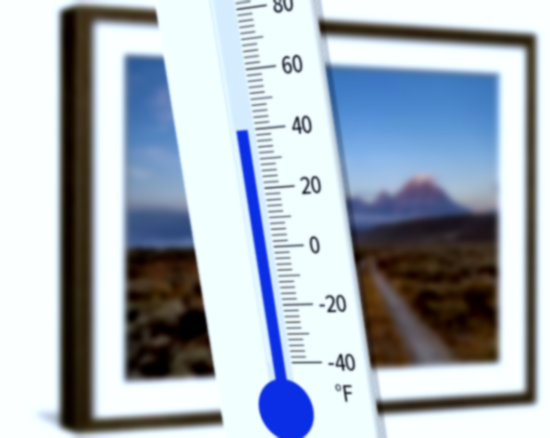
40 °F
